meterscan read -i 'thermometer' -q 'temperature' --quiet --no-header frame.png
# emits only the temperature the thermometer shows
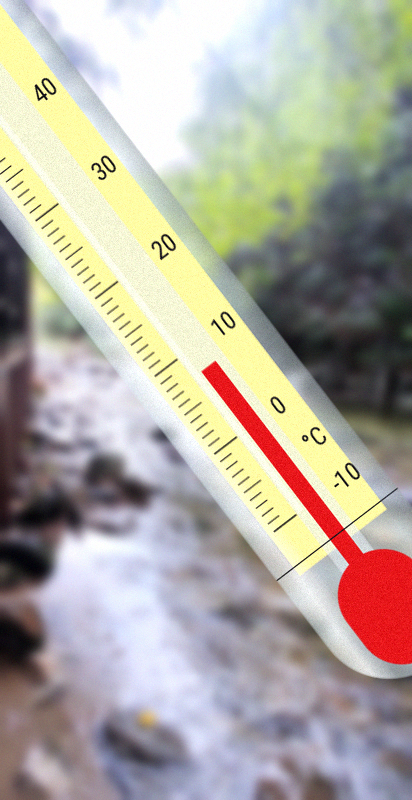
7.5 °C
